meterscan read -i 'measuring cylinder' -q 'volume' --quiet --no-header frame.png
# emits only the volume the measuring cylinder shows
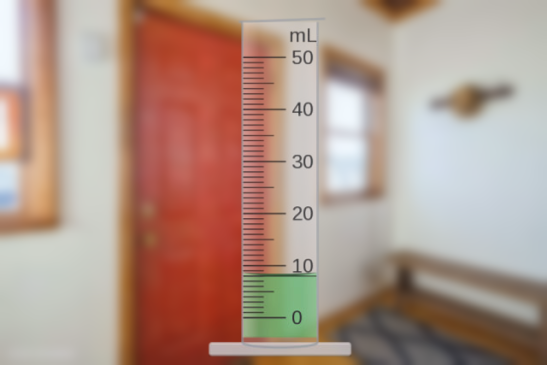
8 mL
